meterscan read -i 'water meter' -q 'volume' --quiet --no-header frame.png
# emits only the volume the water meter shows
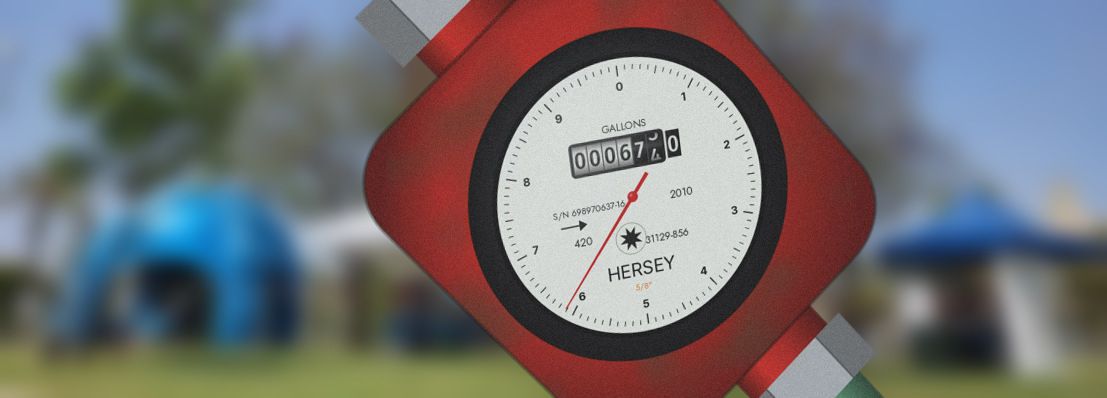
6736.1 gal
